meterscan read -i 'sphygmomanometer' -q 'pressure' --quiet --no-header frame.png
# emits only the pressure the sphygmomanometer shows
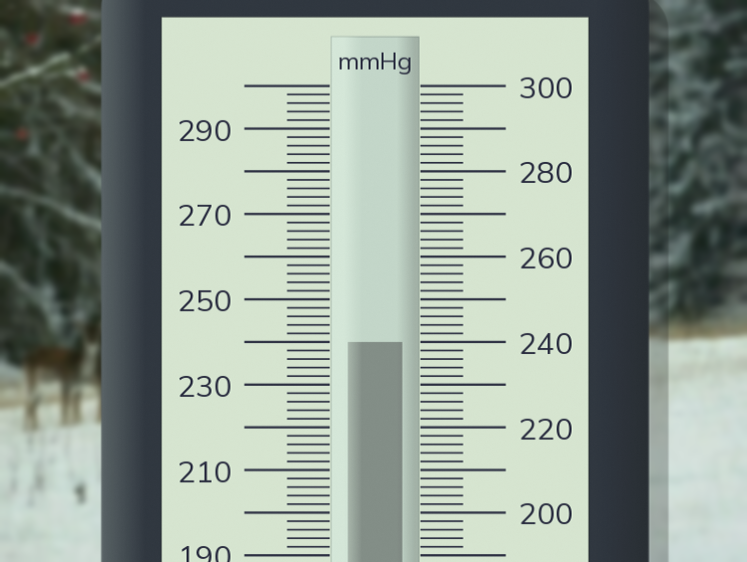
240 mmHg
